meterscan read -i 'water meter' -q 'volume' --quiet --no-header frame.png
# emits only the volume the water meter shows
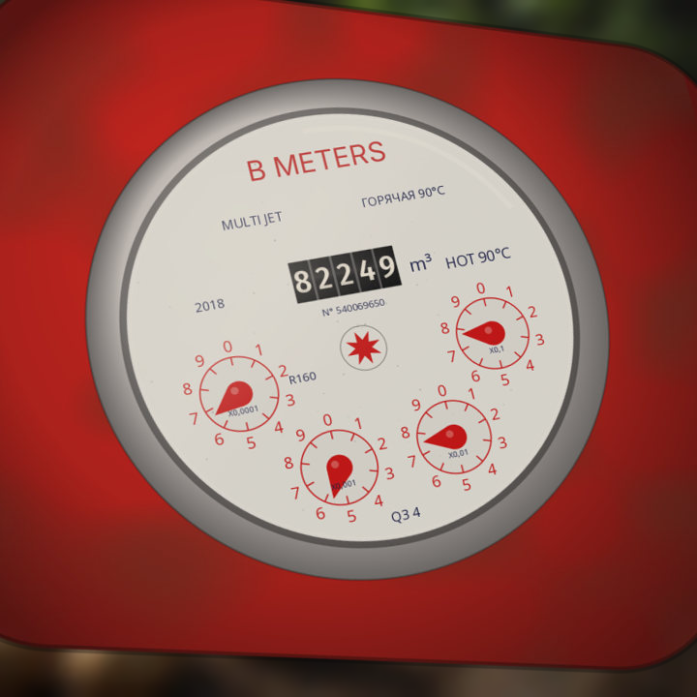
82249.7756 m³
